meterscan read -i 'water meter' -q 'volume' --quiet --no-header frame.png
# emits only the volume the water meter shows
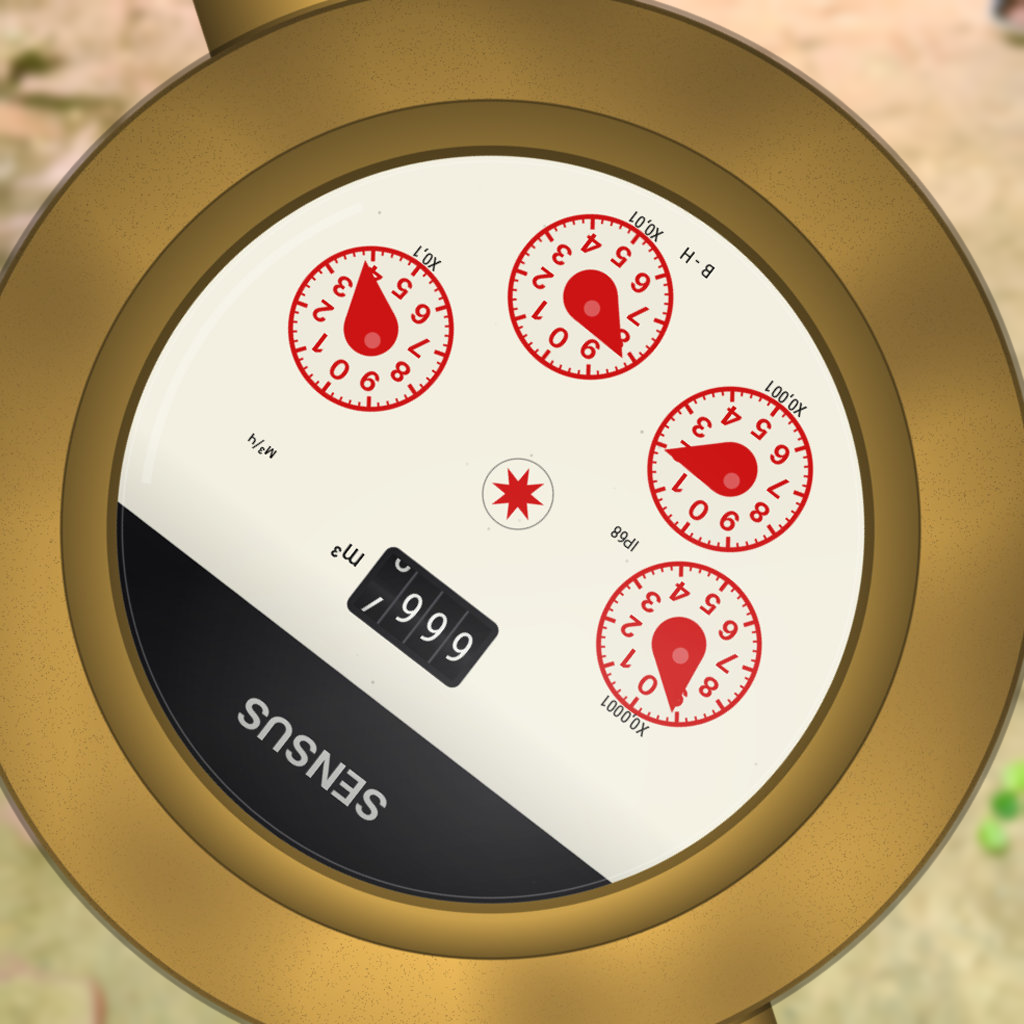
6667.3819 m³
